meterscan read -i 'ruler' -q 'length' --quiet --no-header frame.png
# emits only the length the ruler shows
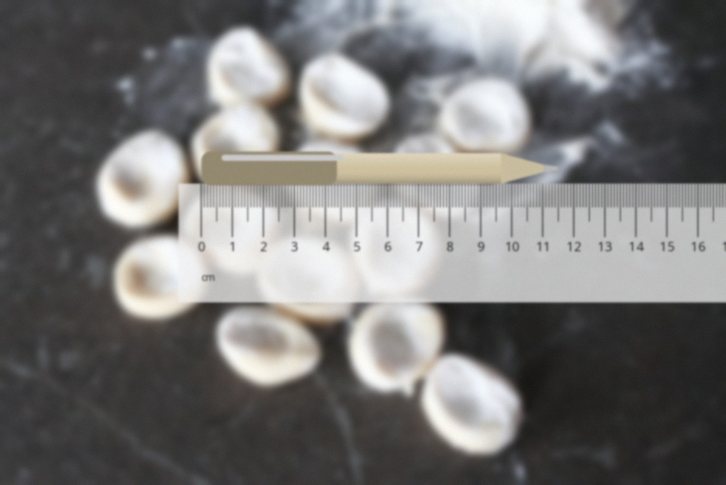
11.5 cm
